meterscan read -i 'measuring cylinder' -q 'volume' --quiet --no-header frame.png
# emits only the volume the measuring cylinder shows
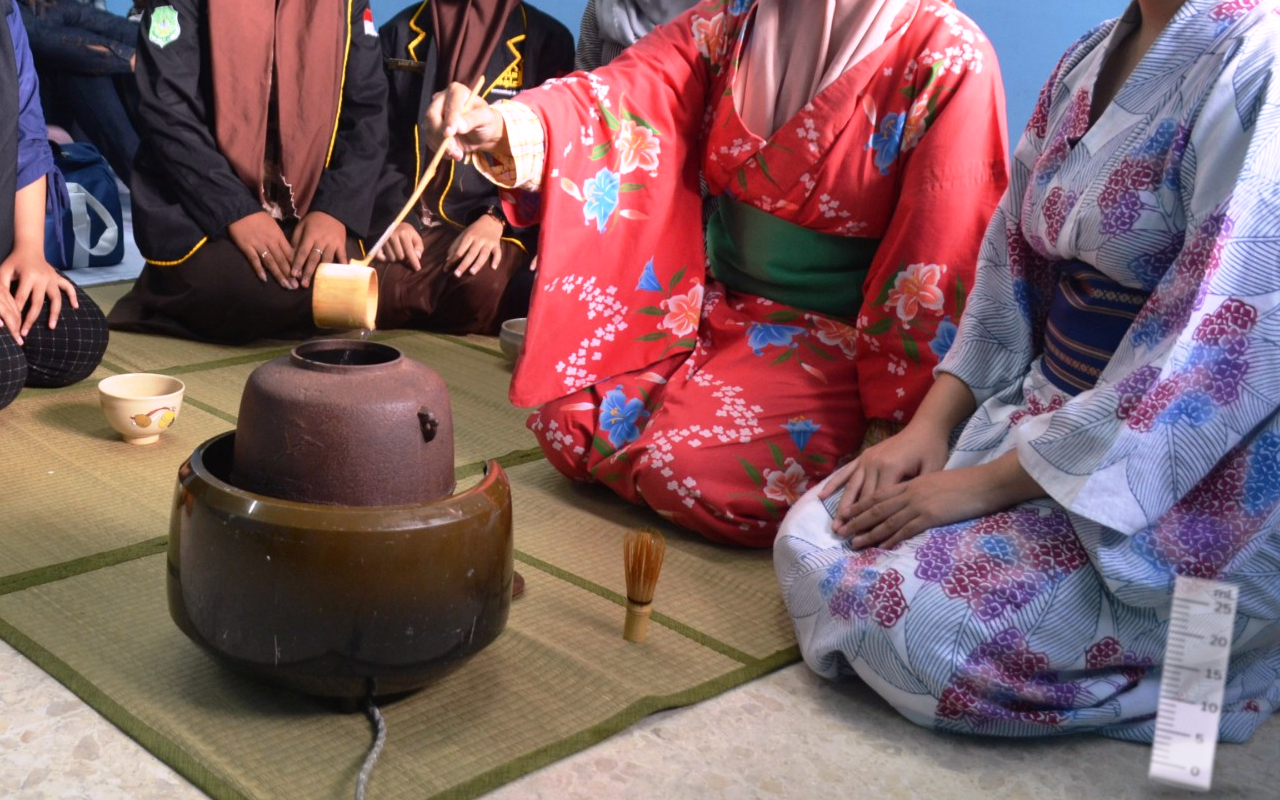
10 mL
